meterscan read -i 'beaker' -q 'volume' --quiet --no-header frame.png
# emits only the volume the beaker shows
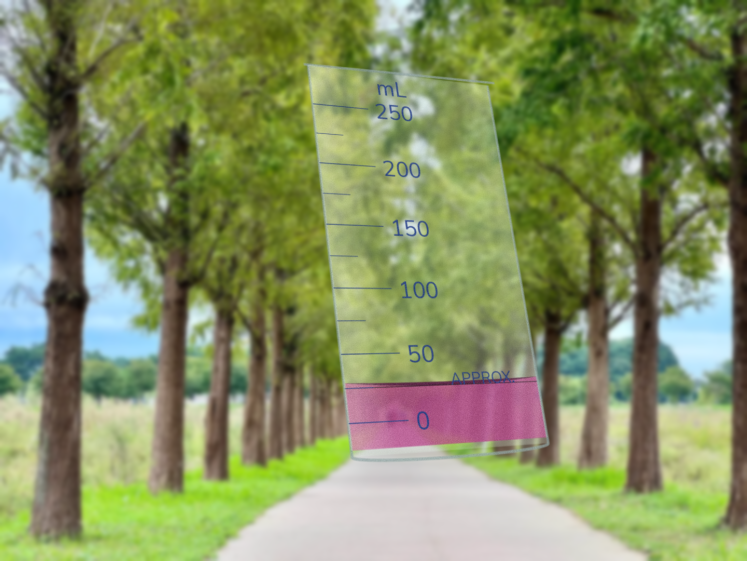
25 mL
